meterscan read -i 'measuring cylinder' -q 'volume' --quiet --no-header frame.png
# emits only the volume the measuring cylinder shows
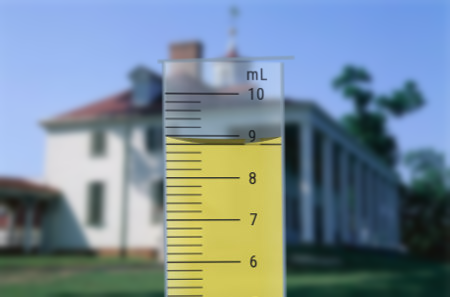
8.8 mL
